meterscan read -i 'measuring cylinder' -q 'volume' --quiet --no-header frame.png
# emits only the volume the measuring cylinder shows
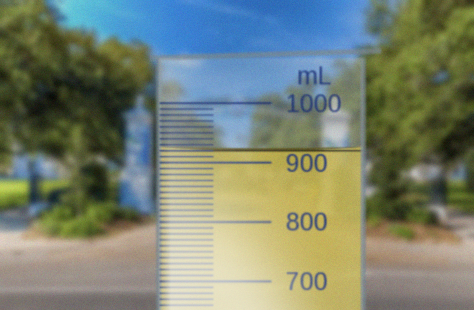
920 mL
